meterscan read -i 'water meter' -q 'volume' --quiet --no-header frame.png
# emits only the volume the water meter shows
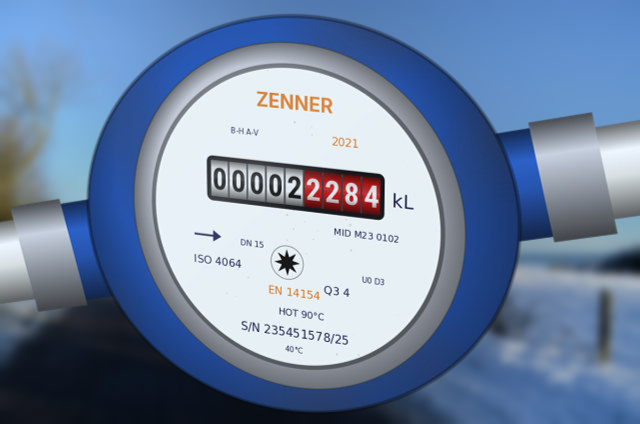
2.2284 kL
